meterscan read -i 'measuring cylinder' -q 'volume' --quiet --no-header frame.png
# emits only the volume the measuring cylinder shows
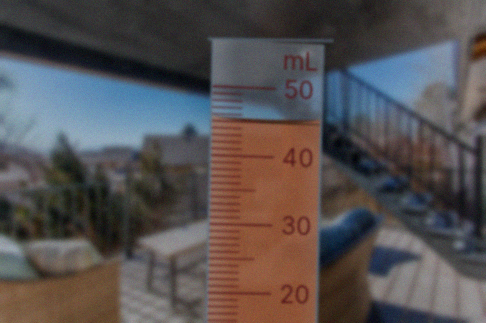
45 mL
